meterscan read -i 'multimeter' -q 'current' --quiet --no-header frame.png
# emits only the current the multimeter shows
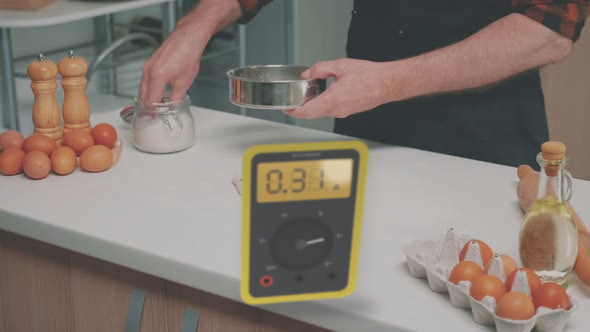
0.31 A
